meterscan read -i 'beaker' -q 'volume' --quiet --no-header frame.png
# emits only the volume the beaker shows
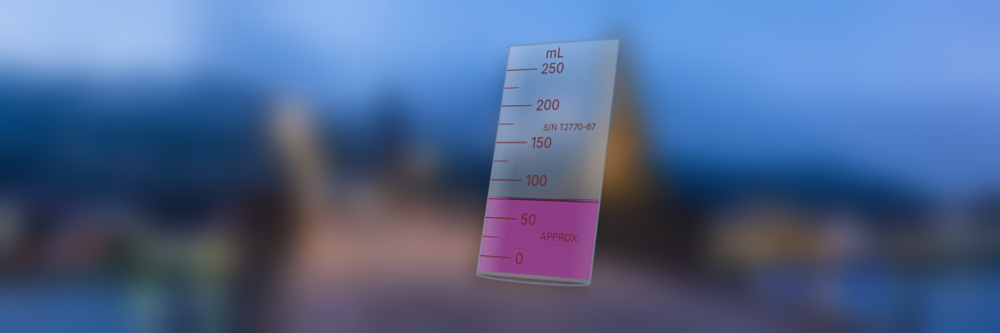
75 mL
